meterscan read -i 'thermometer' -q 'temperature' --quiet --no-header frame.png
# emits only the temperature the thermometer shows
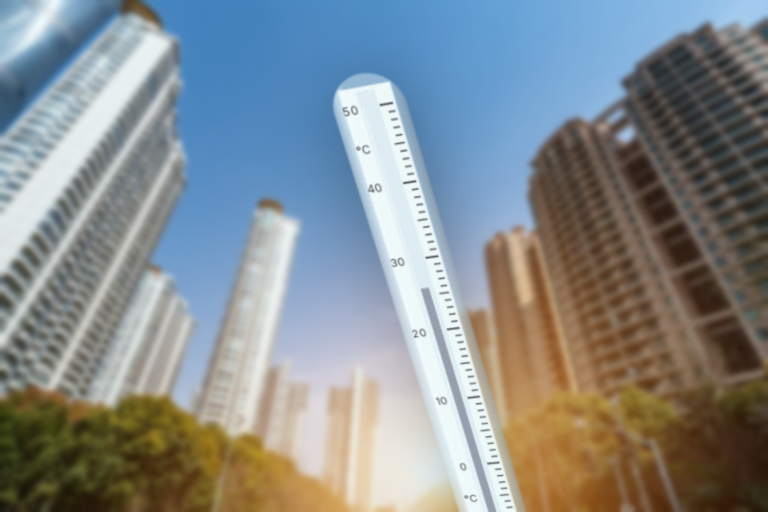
26 °C
